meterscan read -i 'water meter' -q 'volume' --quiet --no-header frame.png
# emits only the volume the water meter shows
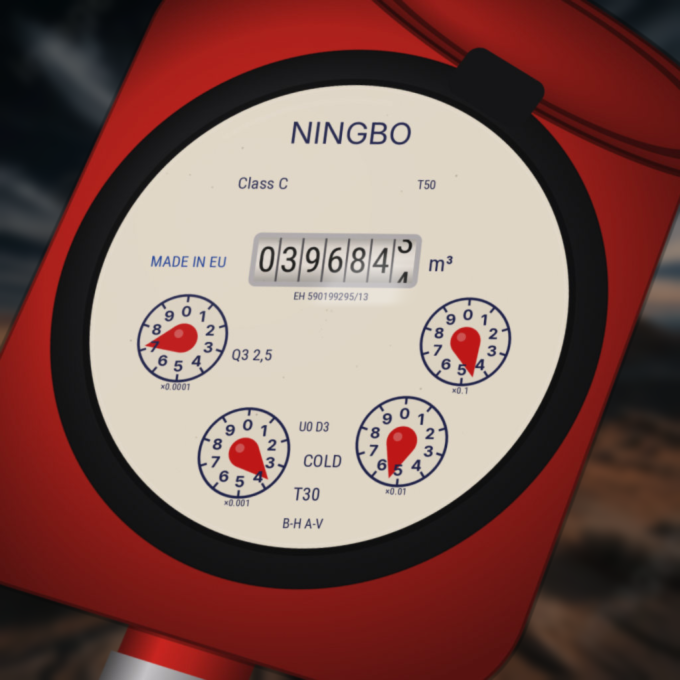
396843.4537 m³
